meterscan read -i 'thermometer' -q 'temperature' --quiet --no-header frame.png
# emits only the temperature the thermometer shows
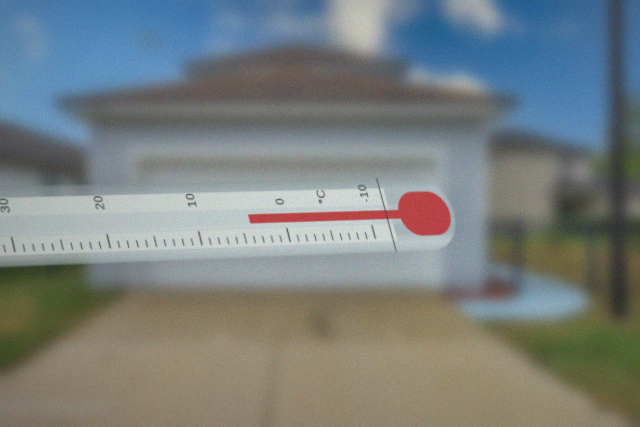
4 °C
